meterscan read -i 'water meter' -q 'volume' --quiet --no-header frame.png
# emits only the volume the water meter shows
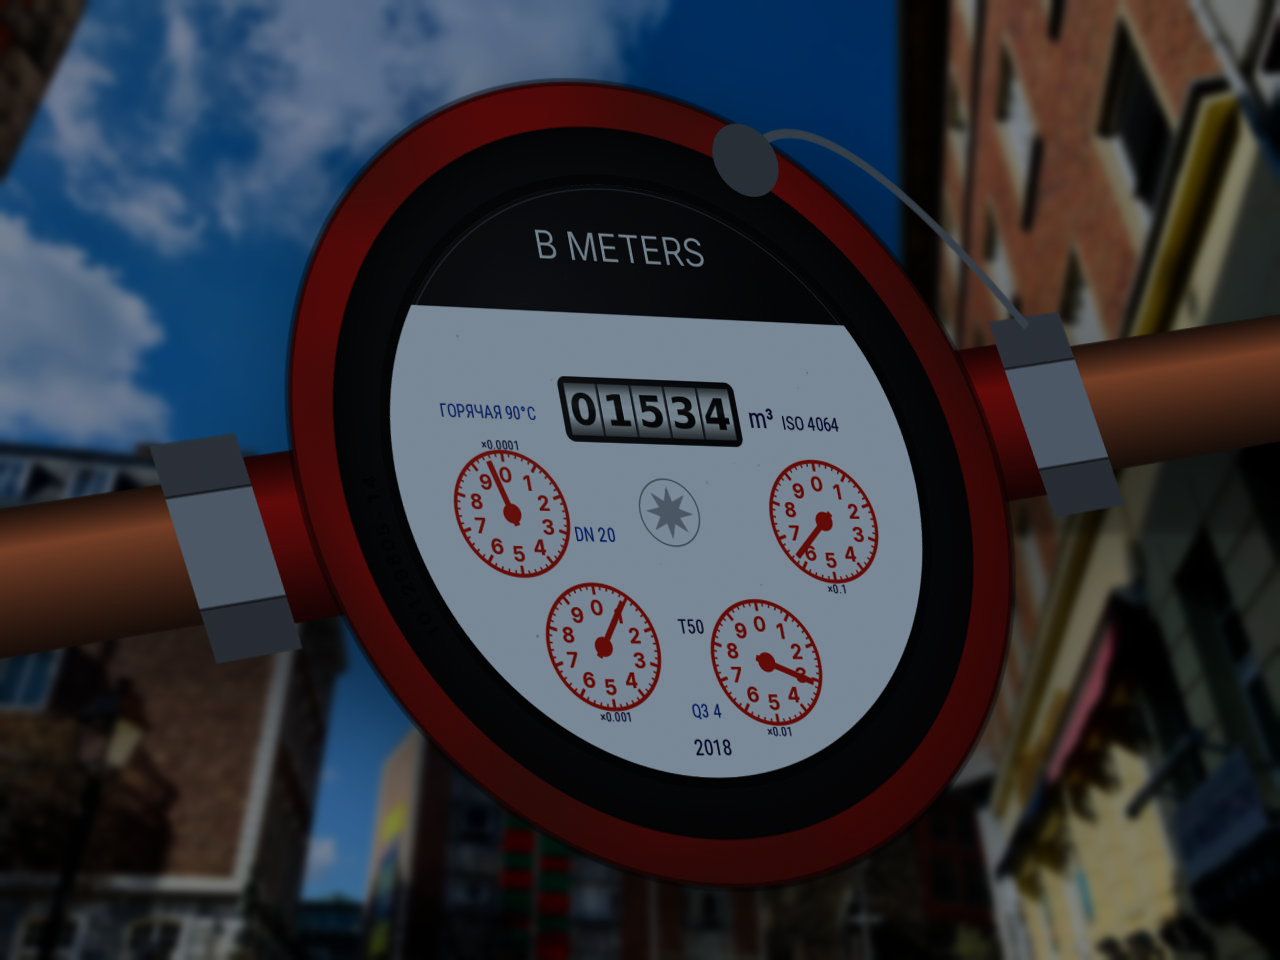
1534.6309 m³
